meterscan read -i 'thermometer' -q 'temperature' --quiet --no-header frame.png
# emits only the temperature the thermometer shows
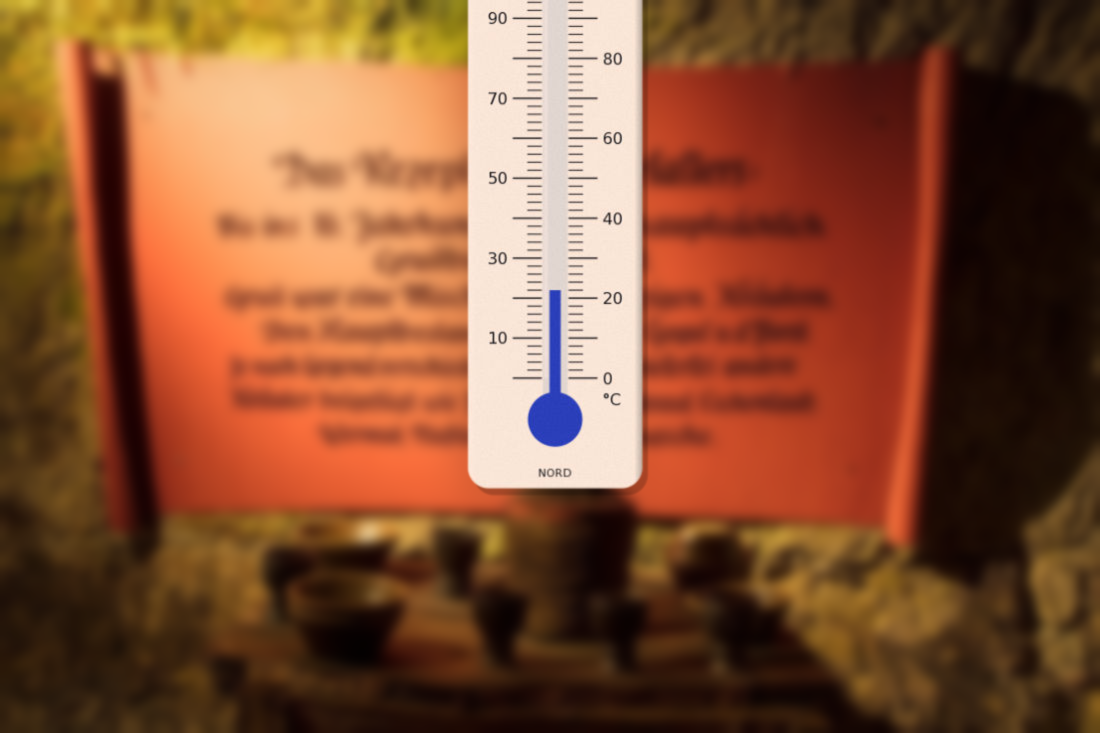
22 °C
